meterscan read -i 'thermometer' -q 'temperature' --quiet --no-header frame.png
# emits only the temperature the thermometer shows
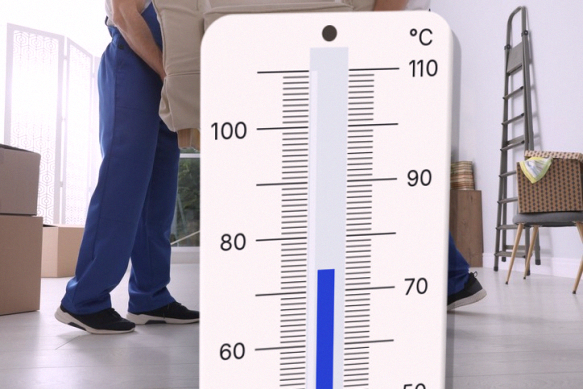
74 °C
